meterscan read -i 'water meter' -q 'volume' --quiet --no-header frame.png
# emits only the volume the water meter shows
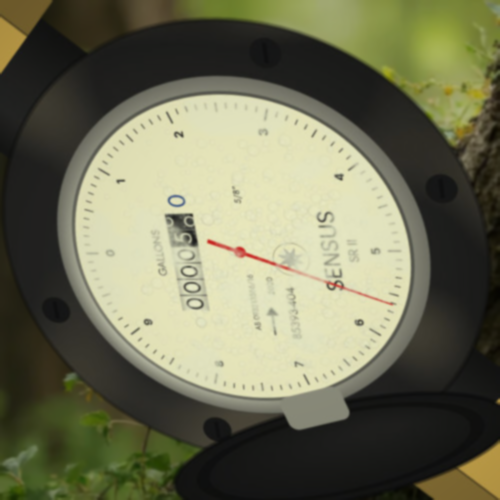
585.6 gal
